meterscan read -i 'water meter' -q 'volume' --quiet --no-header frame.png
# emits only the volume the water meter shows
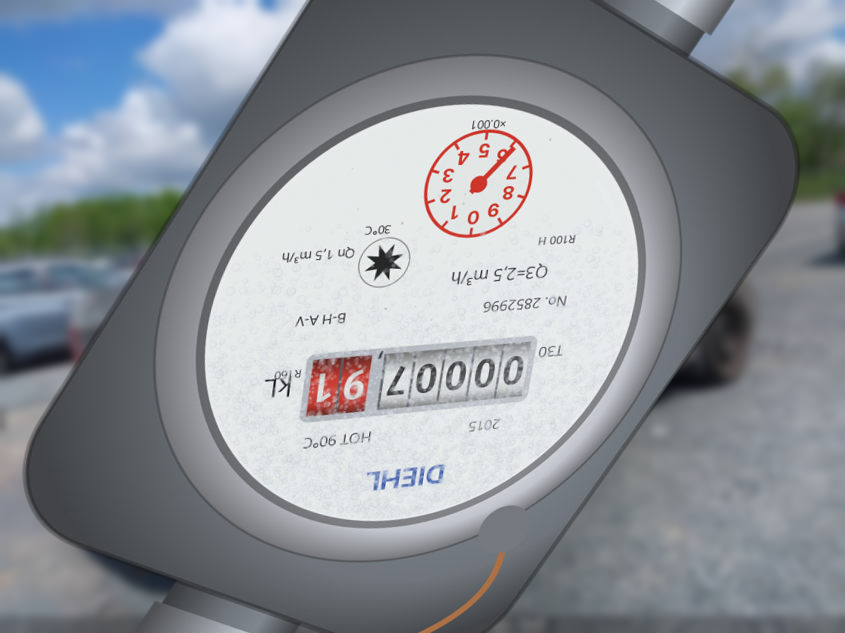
7.916 kL
